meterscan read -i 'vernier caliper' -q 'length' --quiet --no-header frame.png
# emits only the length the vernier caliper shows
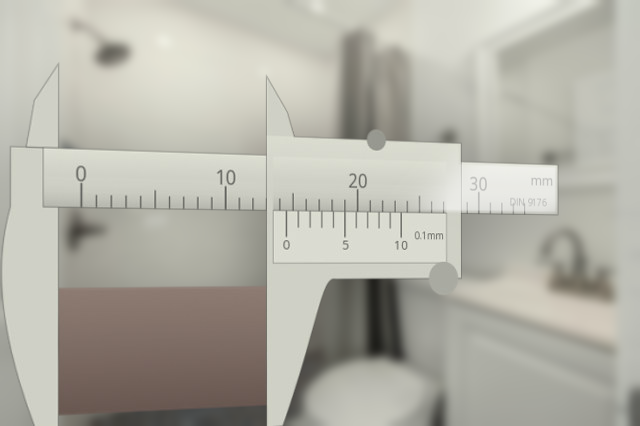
14.5 mm
